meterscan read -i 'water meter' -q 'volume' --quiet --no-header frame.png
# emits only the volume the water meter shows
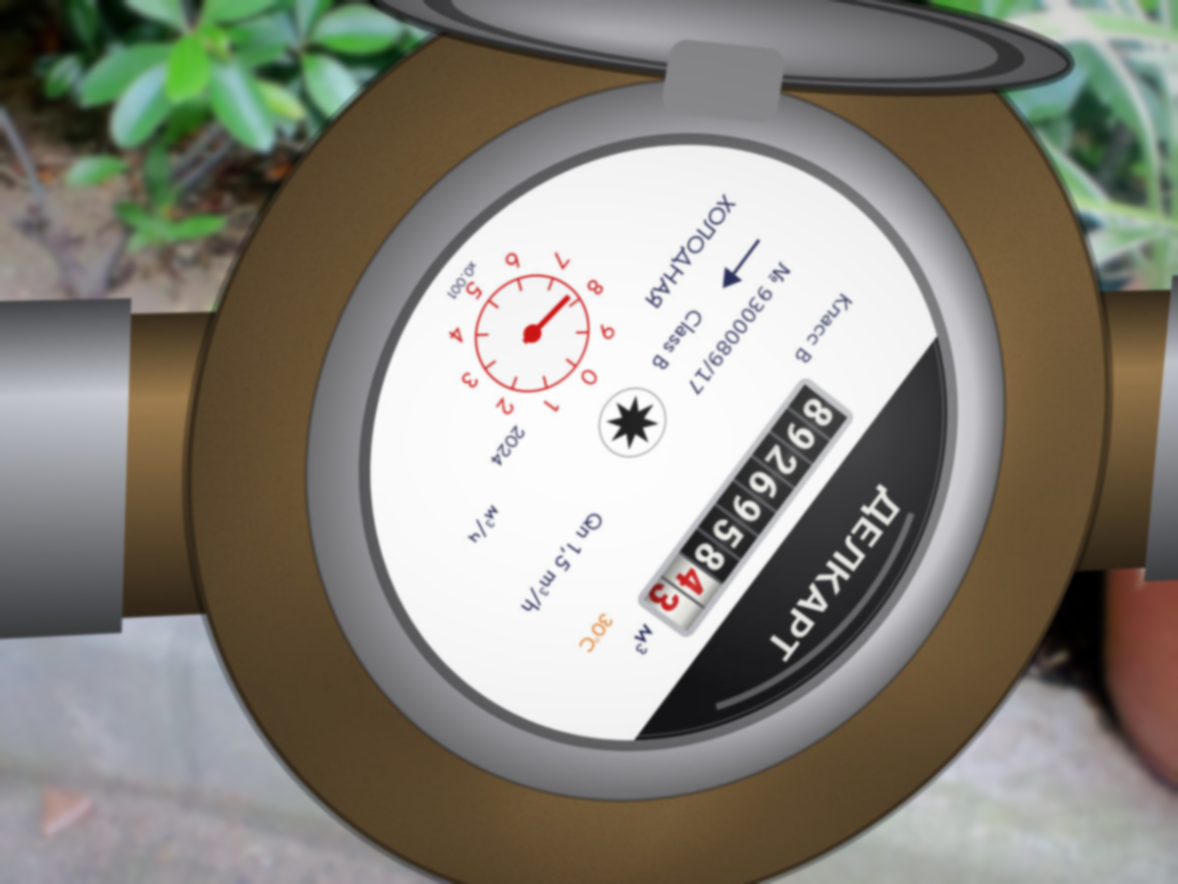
8926958.427 m³
